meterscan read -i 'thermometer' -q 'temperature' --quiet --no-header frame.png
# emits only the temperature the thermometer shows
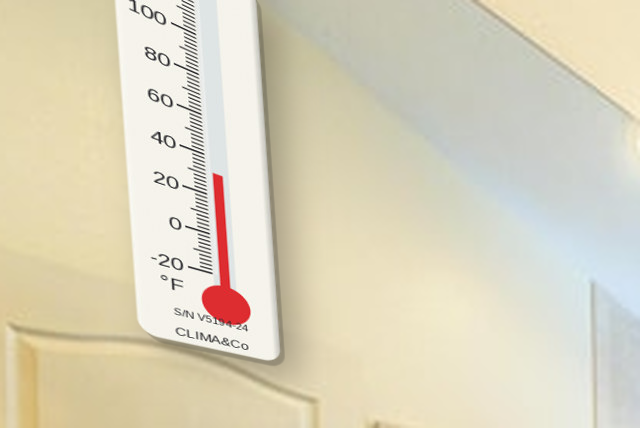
32 °F
